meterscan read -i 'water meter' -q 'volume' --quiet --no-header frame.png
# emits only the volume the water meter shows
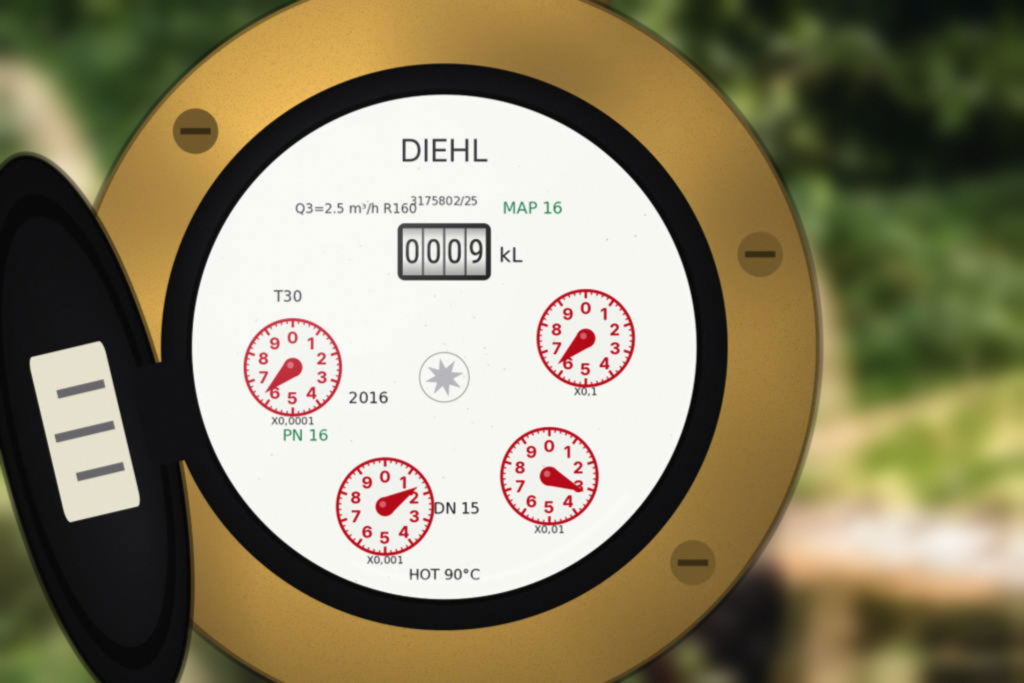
9.6316 kL
